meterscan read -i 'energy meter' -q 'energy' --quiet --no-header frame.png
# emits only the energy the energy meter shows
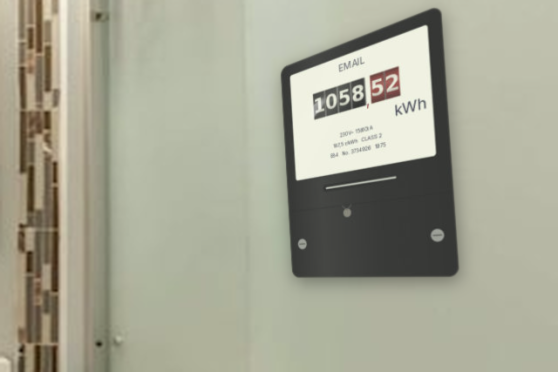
1058.52 kWh
